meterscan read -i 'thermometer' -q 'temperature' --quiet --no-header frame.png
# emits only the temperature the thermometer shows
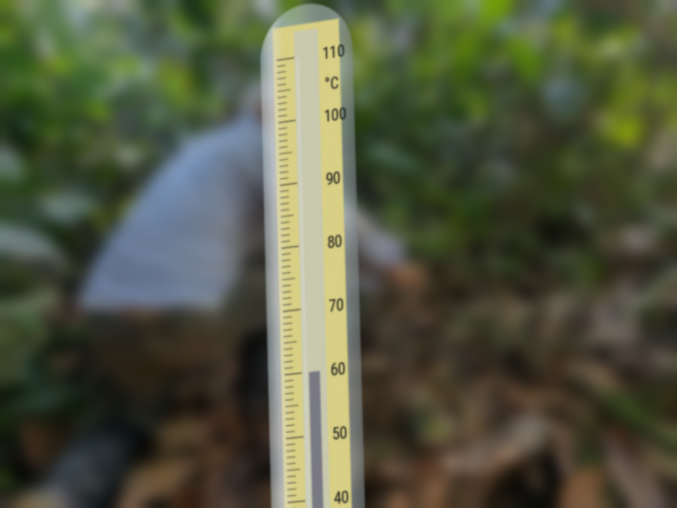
60 °C
